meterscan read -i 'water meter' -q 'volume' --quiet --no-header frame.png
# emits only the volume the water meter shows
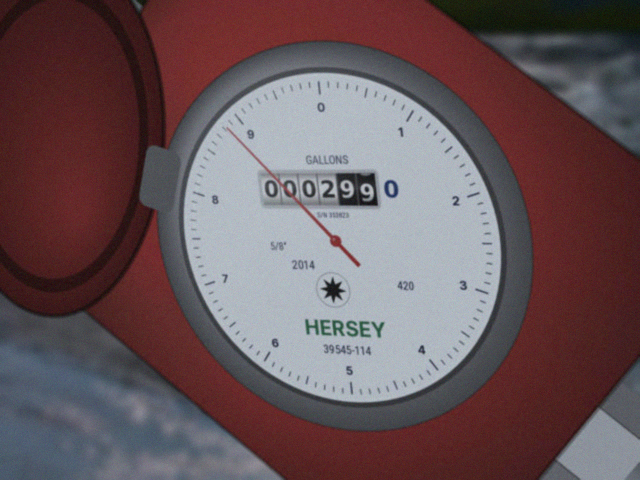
2988.8 gal
